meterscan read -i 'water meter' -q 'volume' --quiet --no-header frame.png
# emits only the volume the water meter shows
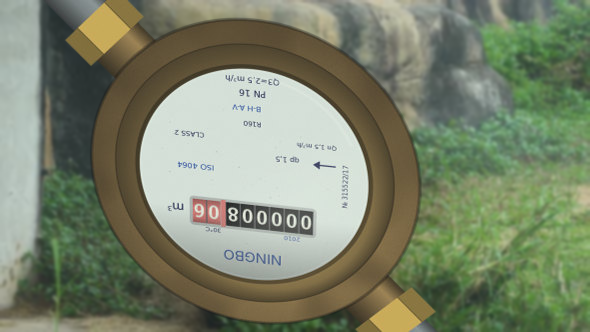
8.06 m³
